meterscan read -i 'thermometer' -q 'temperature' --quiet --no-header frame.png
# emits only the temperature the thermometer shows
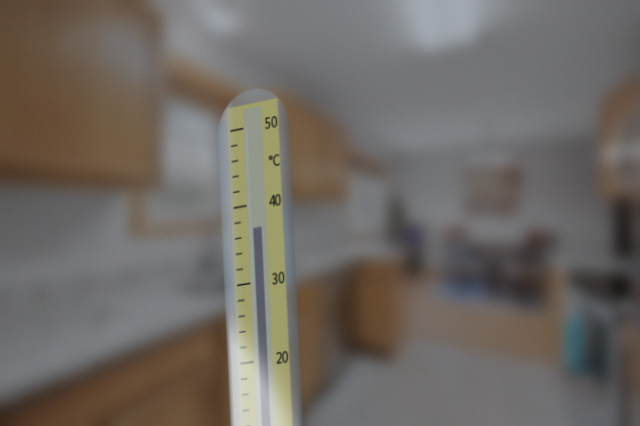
37 °C
